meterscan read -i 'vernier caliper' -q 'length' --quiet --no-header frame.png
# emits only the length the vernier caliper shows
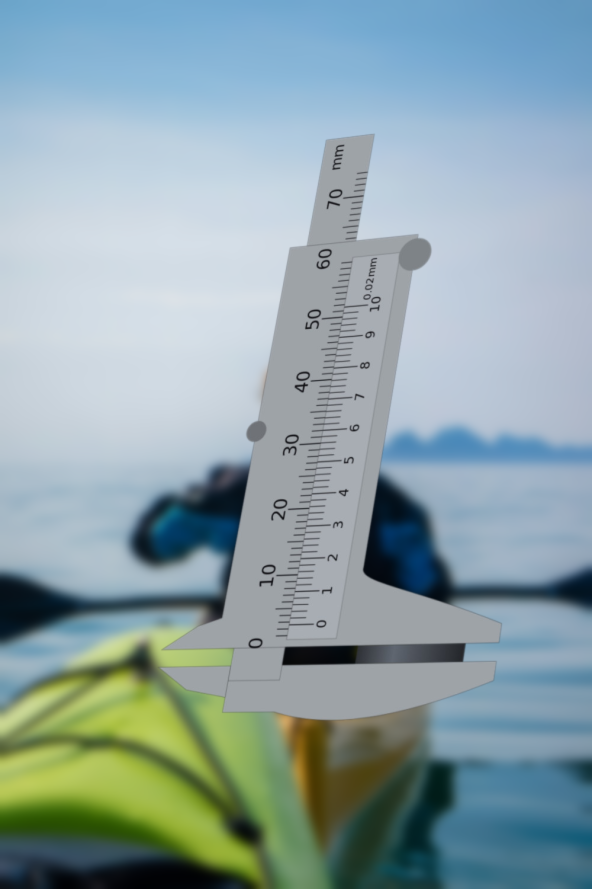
2.6 mm
